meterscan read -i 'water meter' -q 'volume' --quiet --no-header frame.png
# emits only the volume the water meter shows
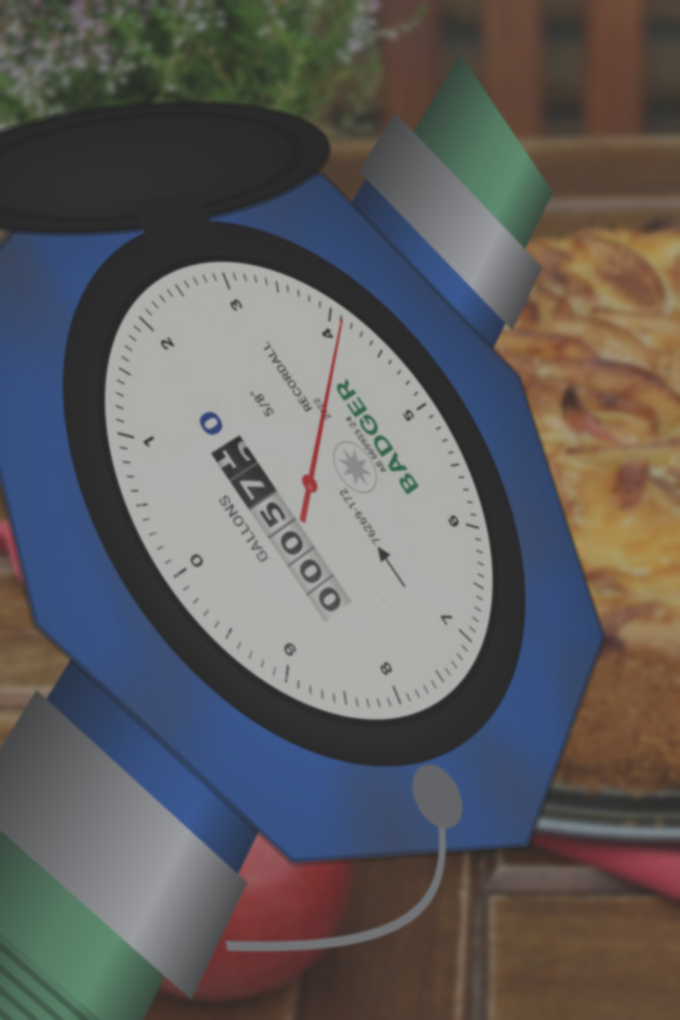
5714.1 gal
